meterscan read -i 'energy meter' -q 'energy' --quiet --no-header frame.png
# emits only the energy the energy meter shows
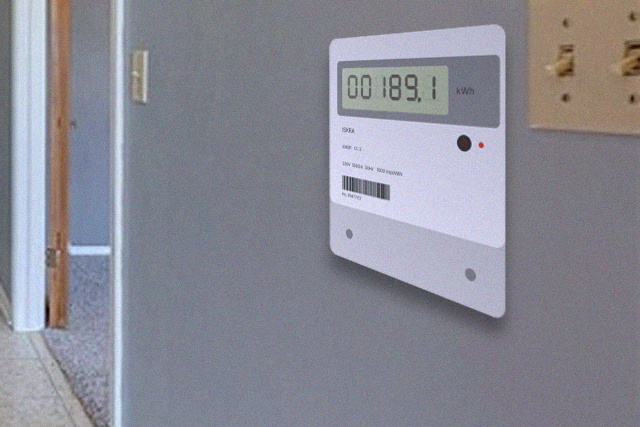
189.1 kWh
